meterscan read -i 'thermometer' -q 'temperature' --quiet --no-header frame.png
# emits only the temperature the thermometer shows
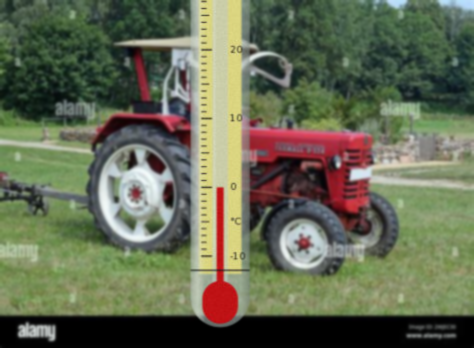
0 °C
